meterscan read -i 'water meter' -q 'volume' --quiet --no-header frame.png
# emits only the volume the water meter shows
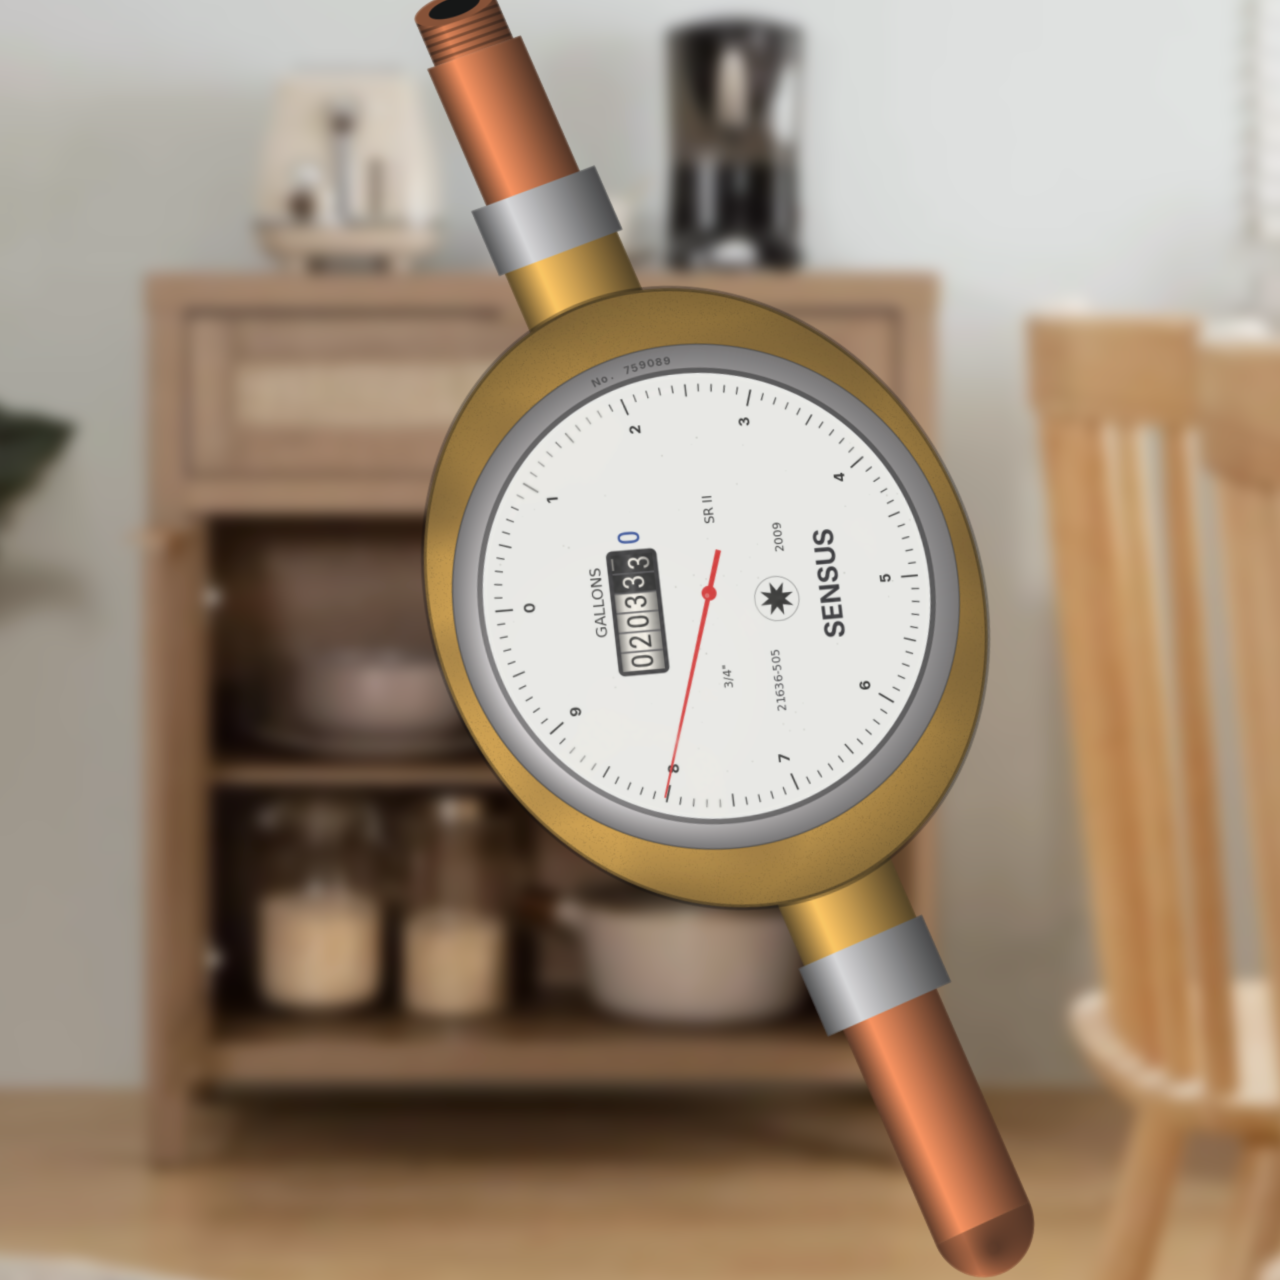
203328.0 gal
